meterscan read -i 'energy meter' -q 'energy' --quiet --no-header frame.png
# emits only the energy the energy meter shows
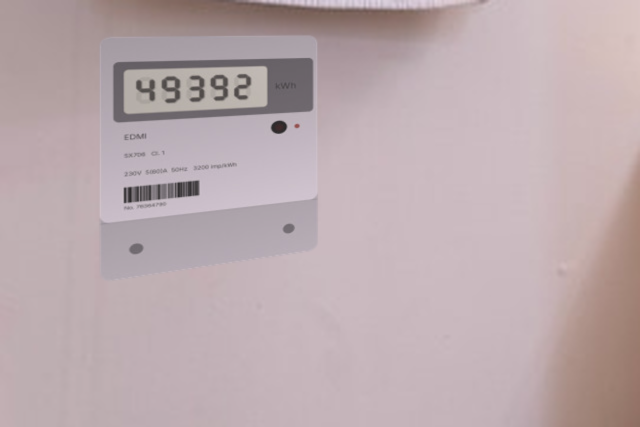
49392 kWh
